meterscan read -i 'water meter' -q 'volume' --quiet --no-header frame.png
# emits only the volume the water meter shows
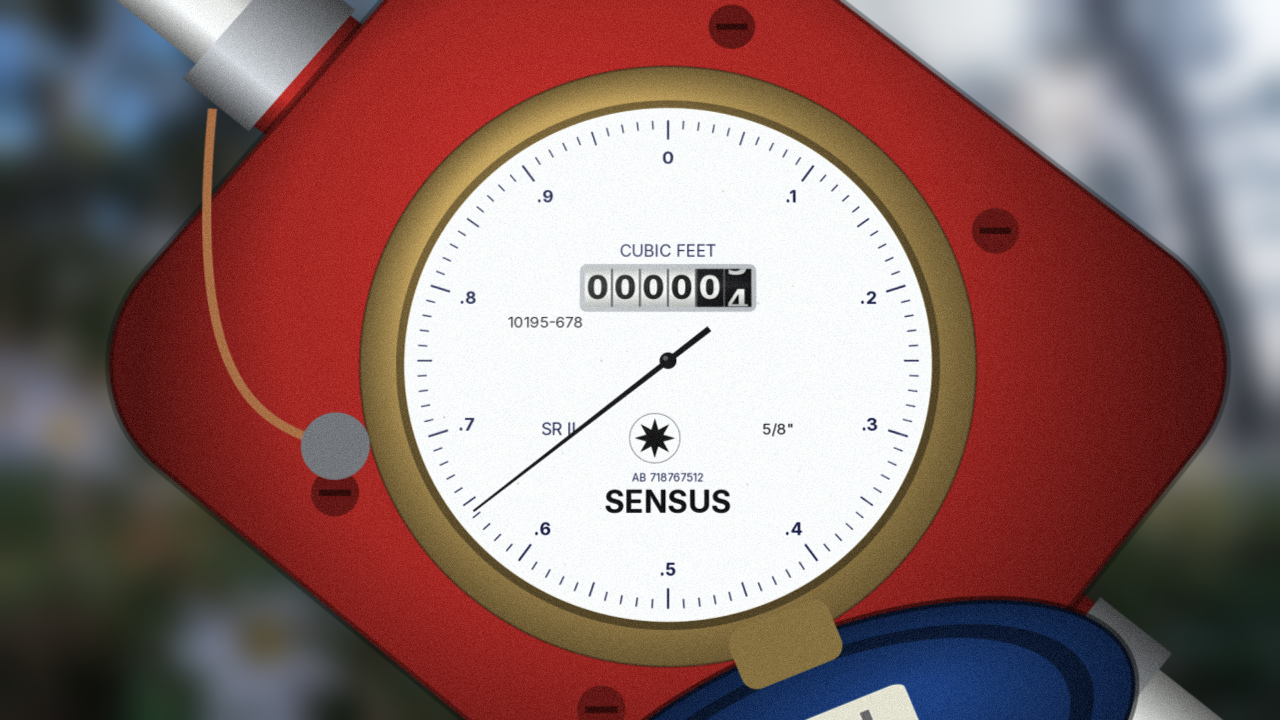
3.64 ft³
